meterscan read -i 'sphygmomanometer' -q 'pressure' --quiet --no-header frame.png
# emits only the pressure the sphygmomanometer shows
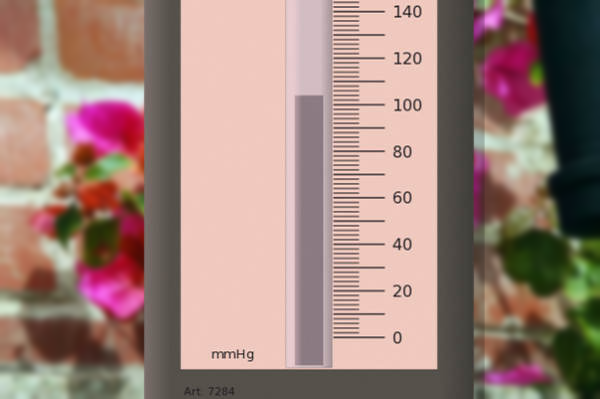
104 mmHg
